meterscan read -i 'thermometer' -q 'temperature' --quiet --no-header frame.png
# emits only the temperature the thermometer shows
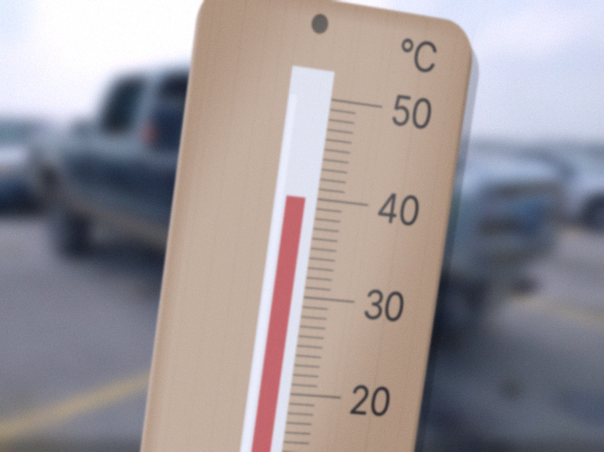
40 °C
